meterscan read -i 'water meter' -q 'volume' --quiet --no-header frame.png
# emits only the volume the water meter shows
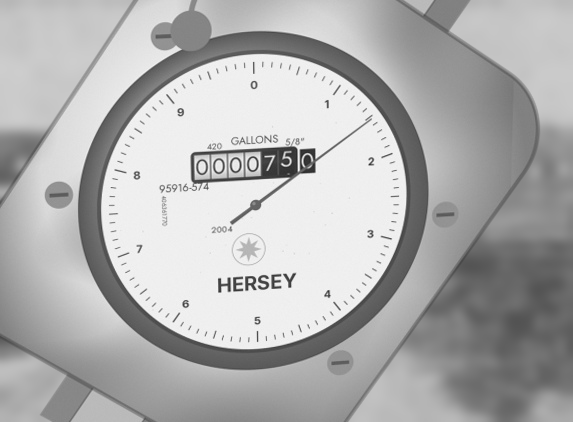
751.5 gal
